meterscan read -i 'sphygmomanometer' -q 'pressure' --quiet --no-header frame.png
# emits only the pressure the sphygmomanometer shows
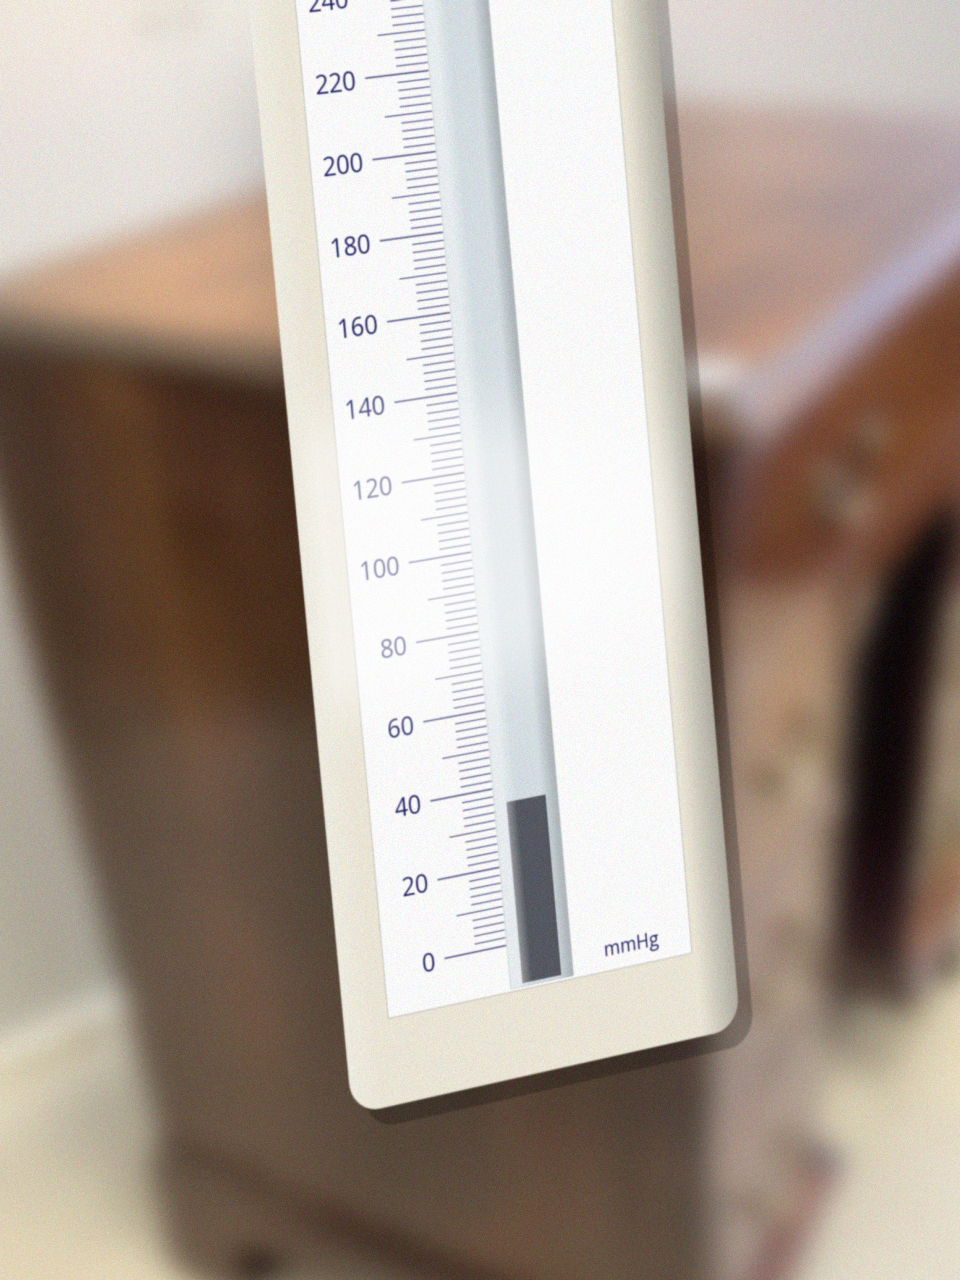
36 mmHg
